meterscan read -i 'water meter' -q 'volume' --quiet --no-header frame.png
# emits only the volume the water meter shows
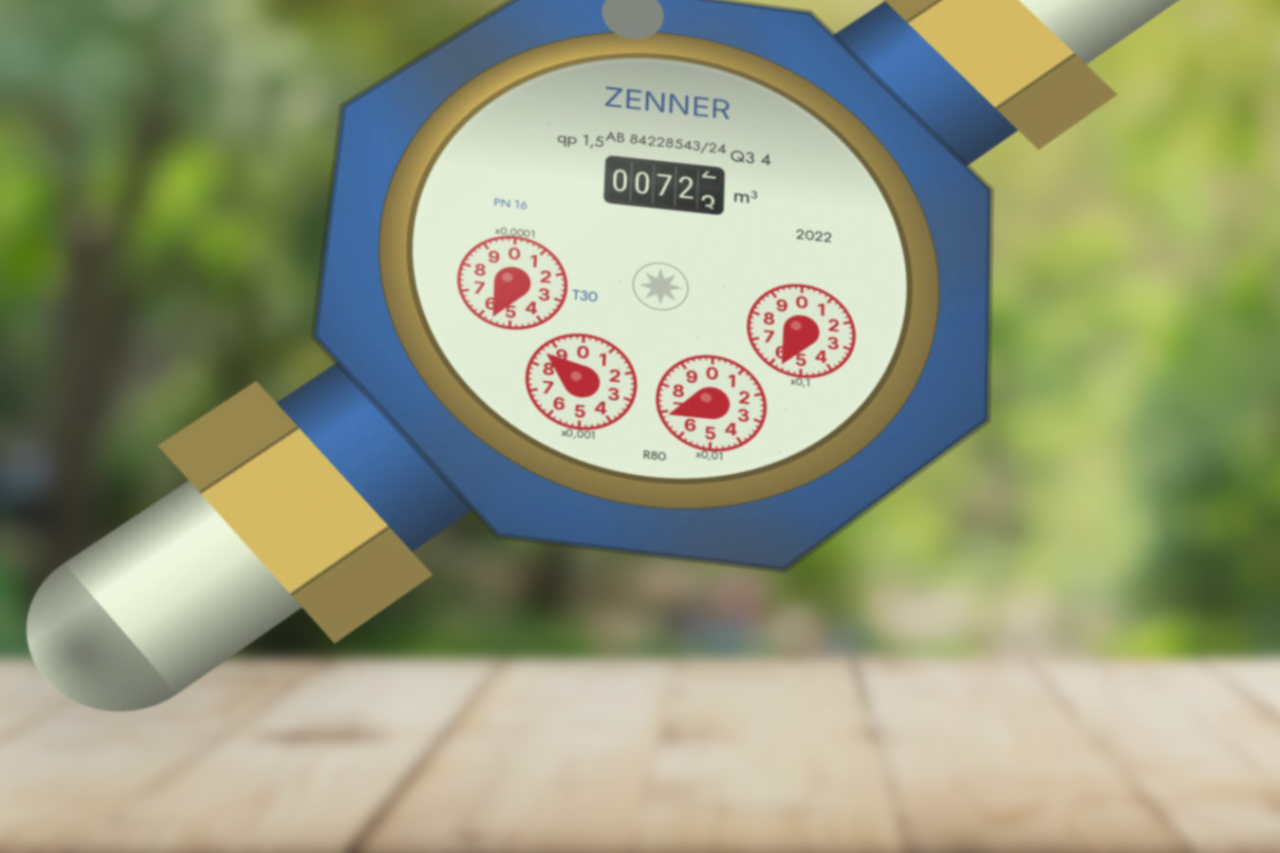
722.5685 m³
